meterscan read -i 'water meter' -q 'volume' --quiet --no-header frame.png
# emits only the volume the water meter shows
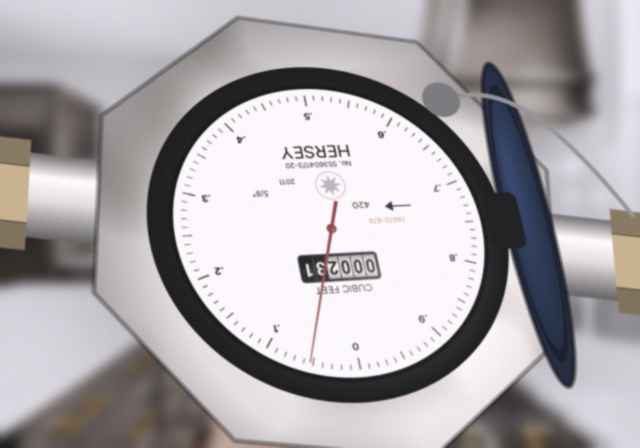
231.05 ft³
